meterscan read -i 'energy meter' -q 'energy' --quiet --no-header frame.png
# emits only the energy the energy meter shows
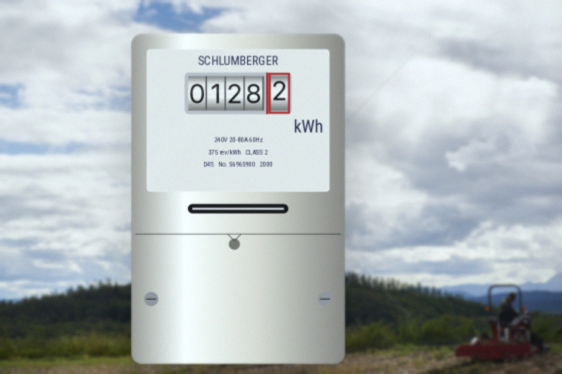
128.2 kWh
